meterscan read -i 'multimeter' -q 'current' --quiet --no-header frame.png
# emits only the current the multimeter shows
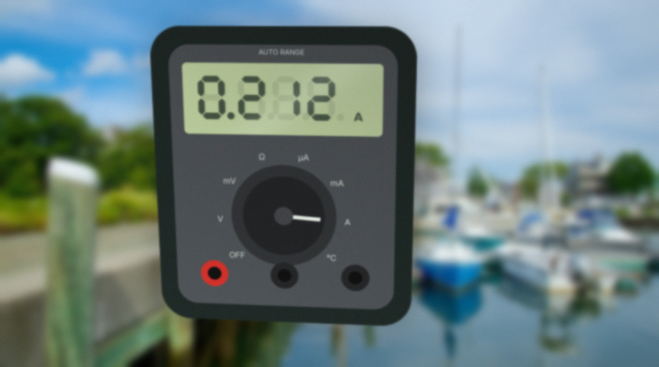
0.212 A
